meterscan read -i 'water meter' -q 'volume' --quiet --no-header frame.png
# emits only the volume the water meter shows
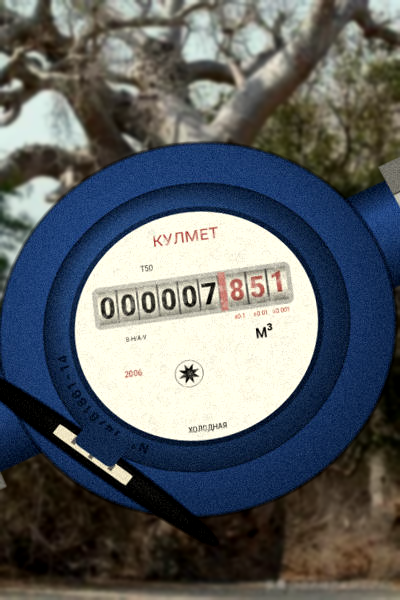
7.851 m³
